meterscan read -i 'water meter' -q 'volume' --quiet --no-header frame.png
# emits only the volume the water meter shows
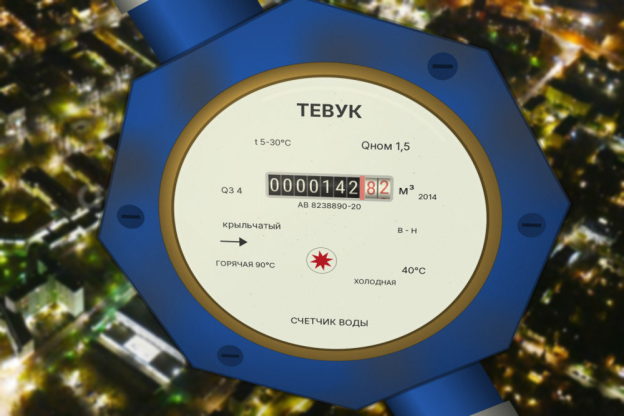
142.82 m³
